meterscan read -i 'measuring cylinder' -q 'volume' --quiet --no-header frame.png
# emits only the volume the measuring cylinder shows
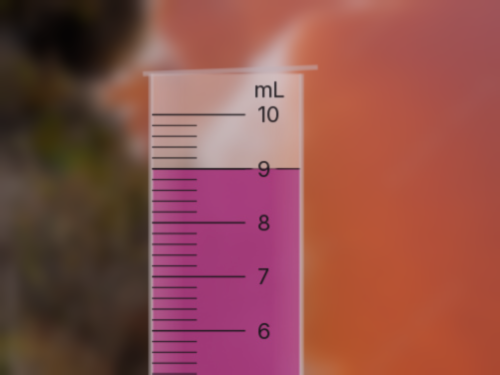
9 mL
